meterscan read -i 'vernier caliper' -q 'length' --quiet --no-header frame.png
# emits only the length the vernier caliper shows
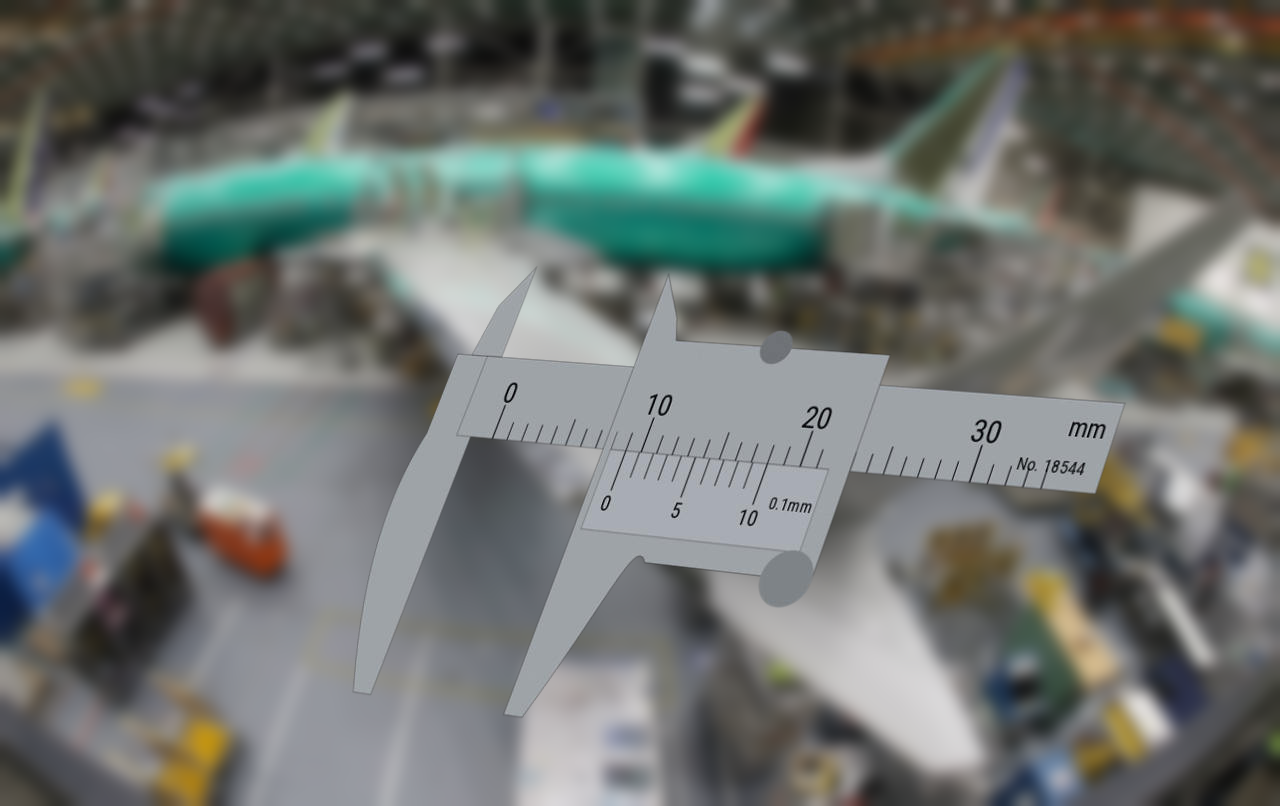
9.0 mm
